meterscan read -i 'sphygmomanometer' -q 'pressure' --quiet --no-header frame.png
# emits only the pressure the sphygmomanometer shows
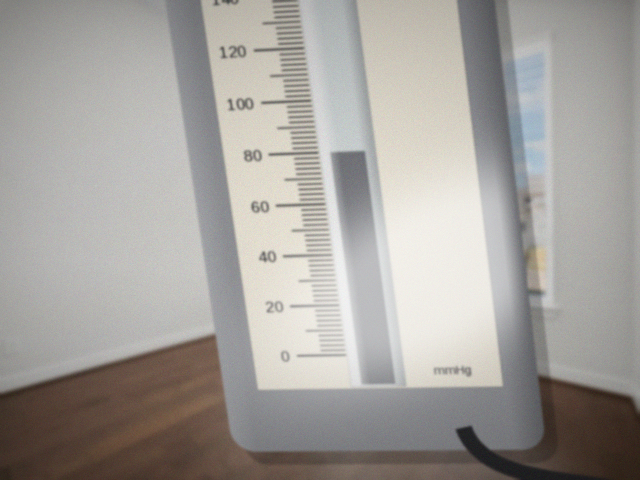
80 mmHg
